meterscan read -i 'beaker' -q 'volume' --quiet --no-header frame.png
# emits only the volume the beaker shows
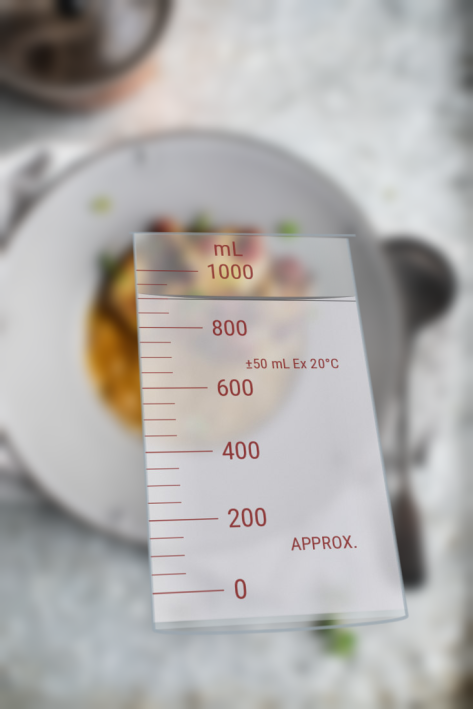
900 mL
